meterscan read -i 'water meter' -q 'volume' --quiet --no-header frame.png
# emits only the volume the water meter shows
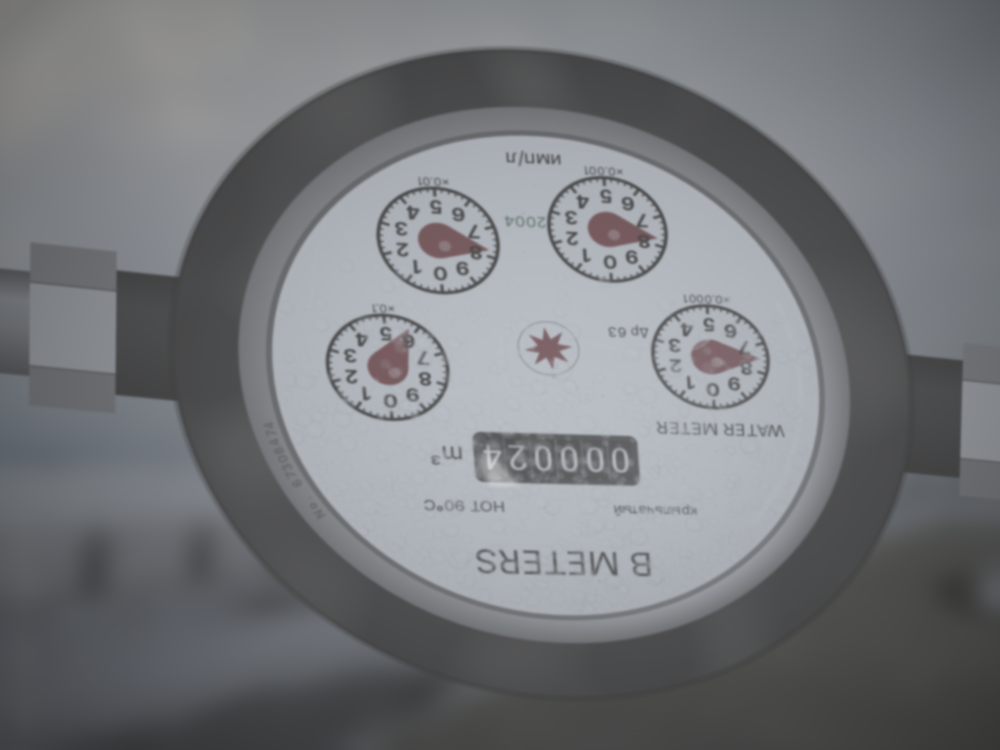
24.5777 m³
